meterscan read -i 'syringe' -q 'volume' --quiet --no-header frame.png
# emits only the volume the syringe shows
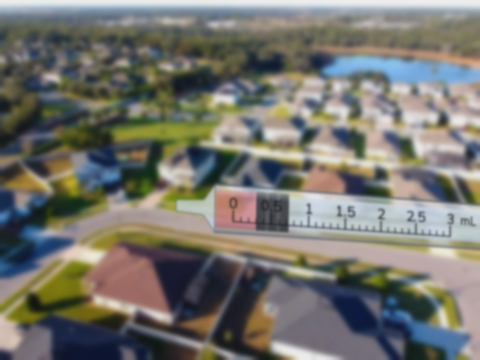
0.3 mL
